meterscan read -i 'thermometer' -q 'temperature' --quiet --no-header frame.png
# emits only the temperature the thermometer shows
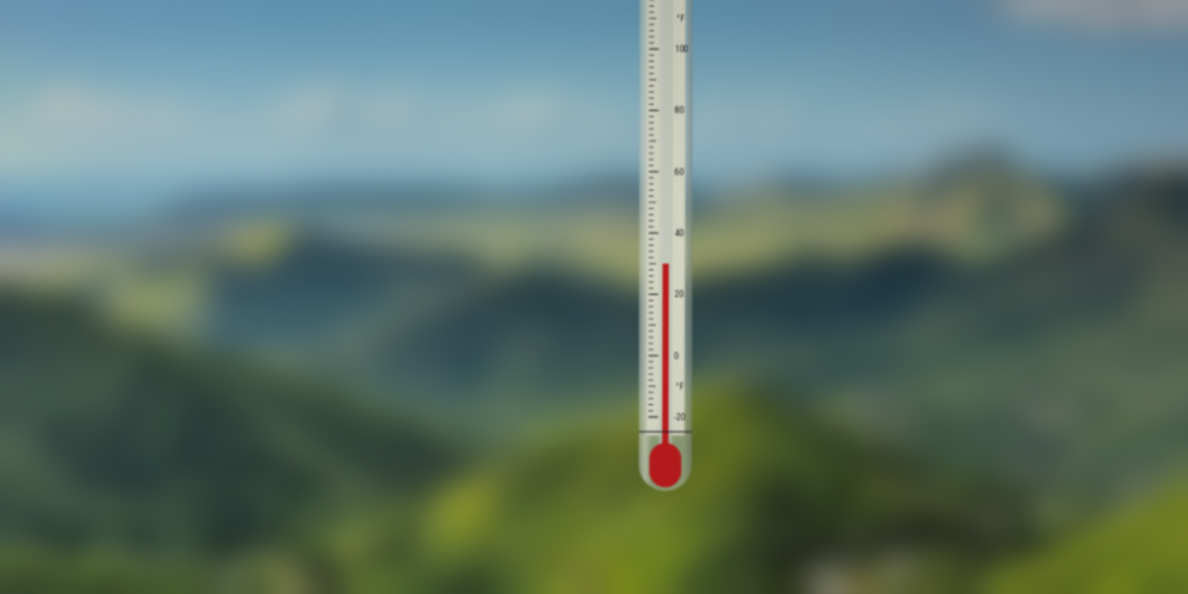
30 °F
